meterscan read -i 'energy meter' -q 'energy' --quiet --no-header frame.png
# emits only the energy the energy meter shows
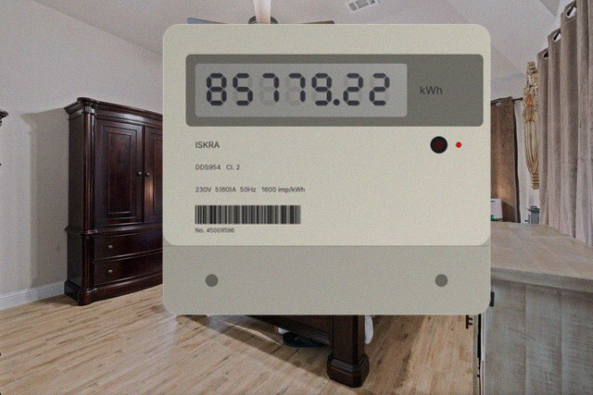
85779.22 kWh
